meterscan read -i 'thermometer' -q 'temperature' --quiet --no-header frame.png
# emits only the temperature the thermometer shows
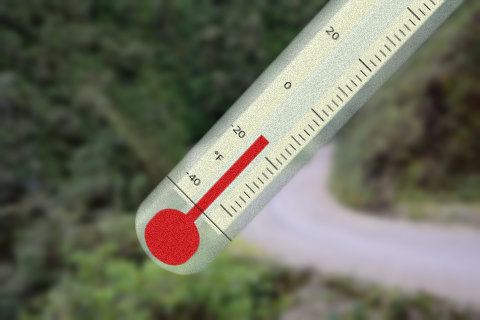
-16 °F
